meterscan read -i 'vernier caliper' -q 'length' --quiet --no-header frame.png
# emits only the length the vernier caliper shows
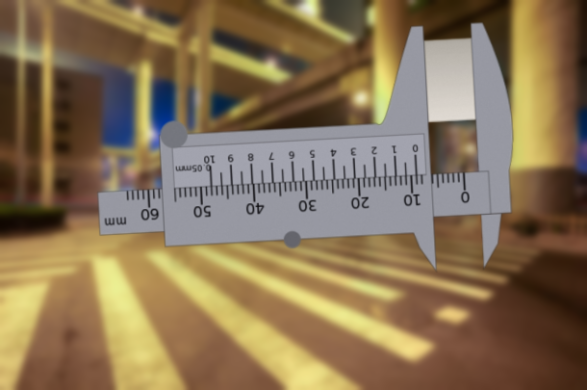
9.0 mm
